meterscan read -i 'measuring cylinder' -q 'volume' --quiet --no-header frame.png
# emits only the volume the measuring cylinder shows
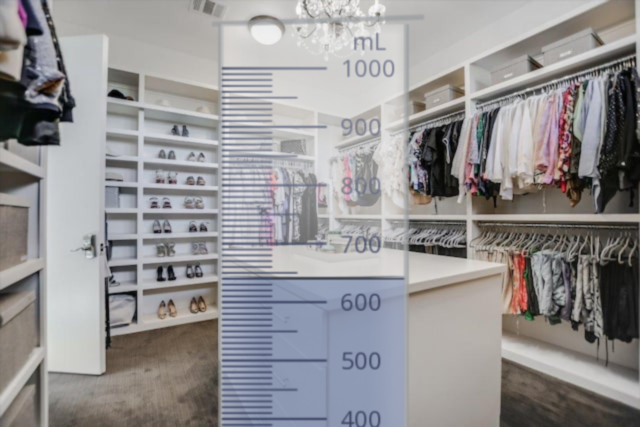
640 mL
